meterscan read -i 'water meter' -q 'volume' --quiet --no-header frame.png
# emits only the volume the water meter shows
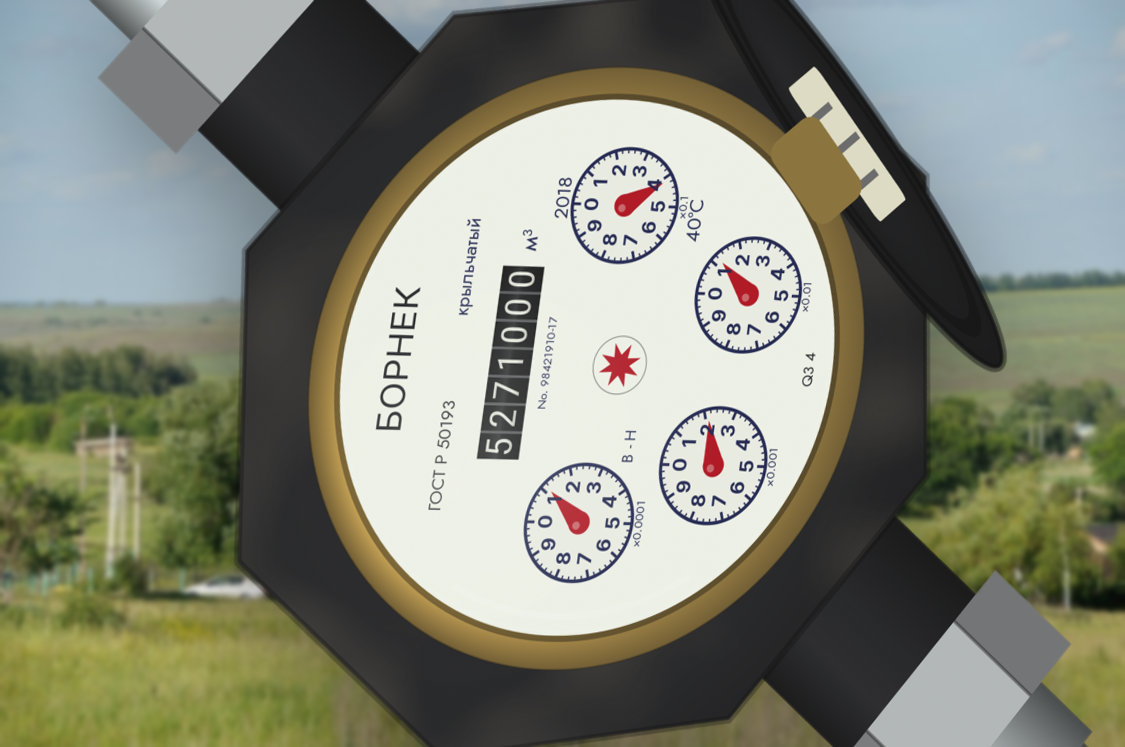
5271000.4121 m³
